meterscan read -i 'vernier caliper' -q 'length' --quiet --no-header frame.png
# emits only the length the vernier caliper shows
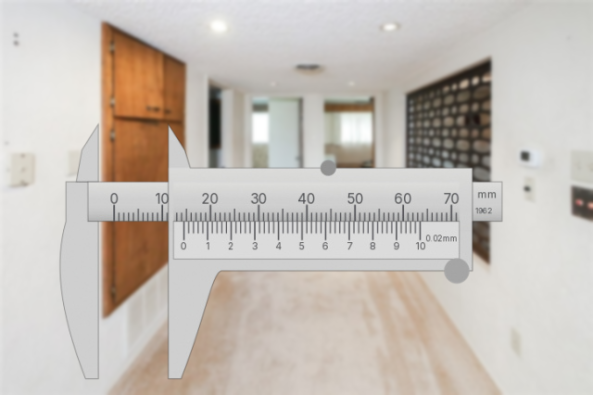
14.5 mm
